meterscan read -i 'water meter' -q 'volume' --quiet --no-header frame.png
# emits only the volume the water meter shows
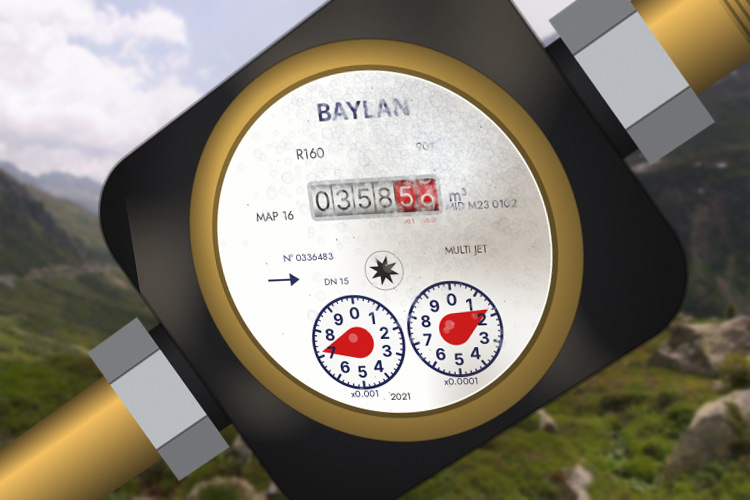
358.5871 m³
